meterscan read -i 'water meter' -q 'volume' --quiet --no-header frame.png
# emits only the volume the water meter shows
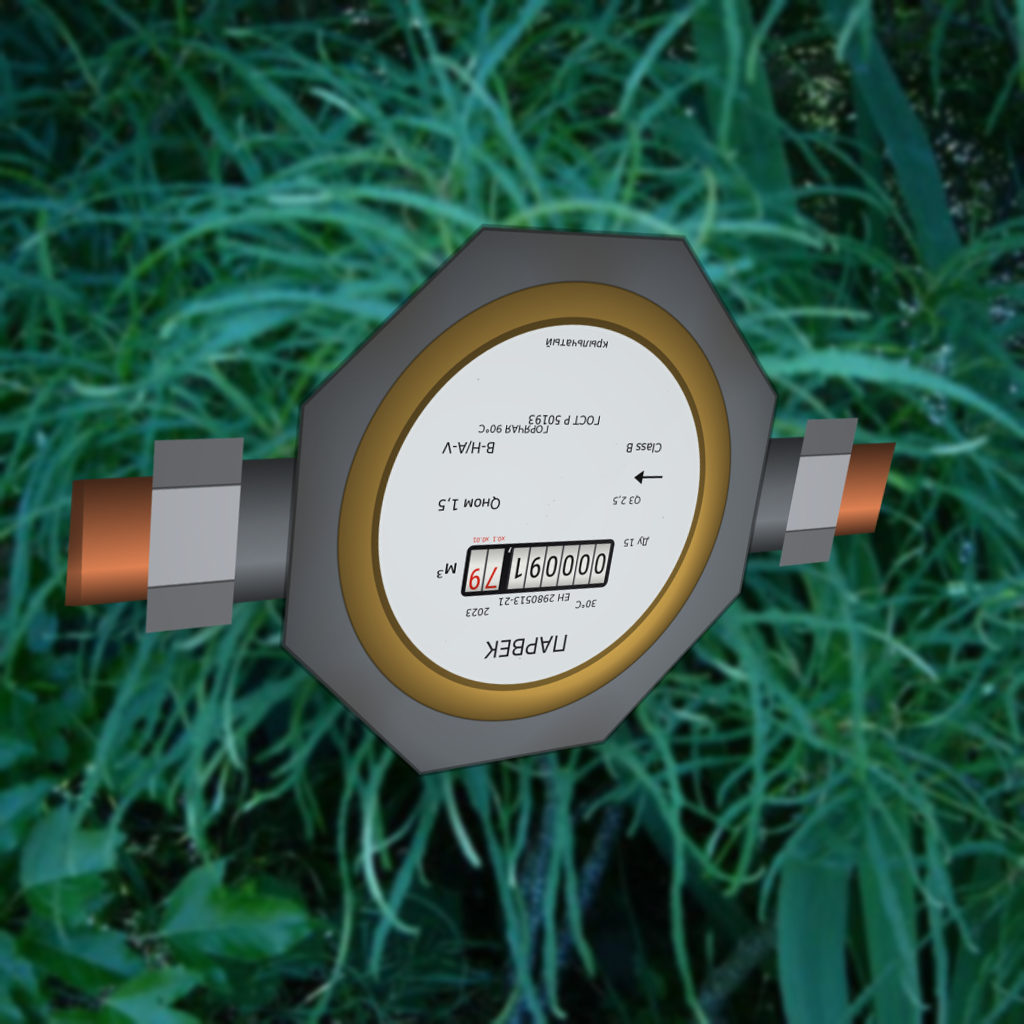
91.79 m³
